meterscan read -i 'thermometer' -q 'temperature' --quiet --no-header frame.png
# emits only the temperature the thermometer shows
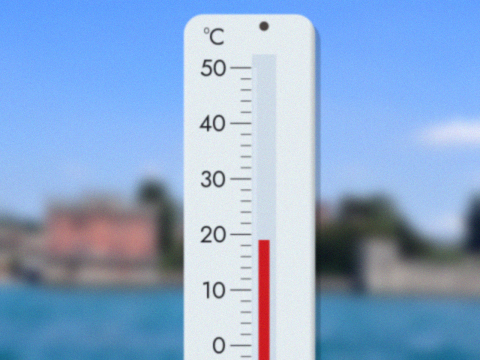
19 °C
